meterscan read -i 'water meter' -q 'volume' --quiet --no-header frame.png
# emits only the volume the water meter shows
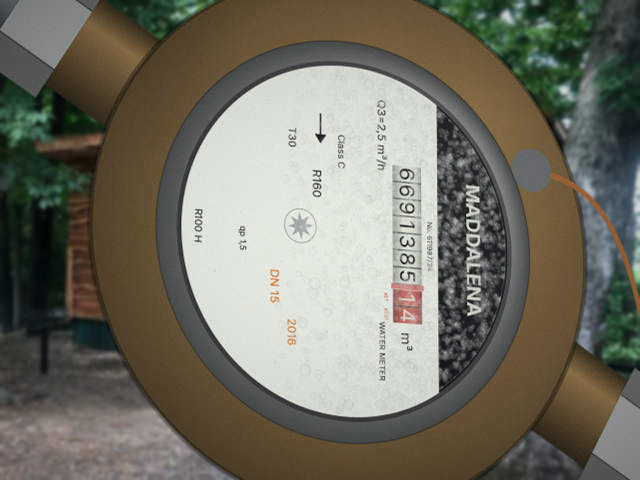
6691385.14 m³
